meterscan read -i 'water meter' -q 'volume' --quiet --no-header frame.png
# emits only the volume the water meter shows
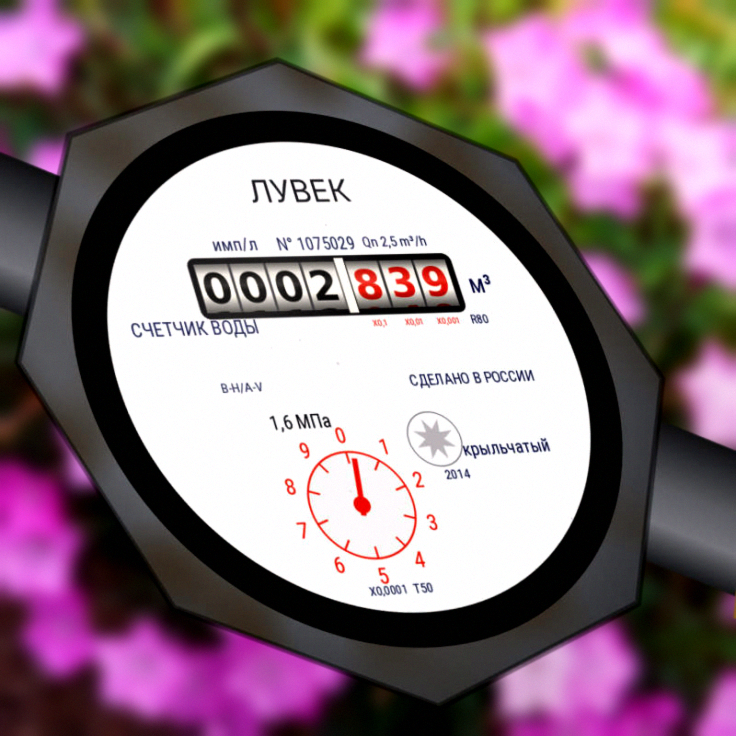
2.8390 m³
